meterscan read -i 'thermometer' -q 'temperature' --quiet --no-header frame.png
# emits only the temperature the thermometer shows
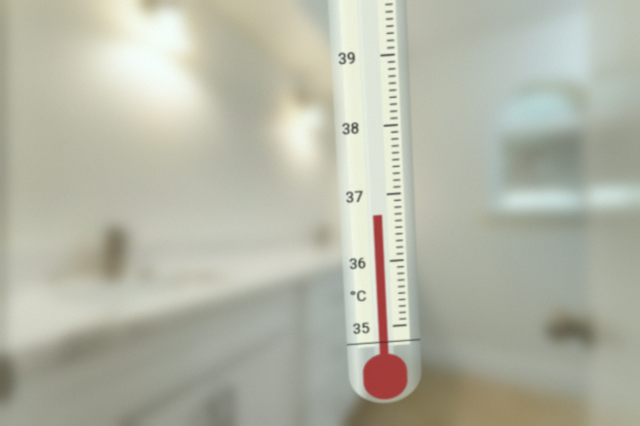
36.7 °C
